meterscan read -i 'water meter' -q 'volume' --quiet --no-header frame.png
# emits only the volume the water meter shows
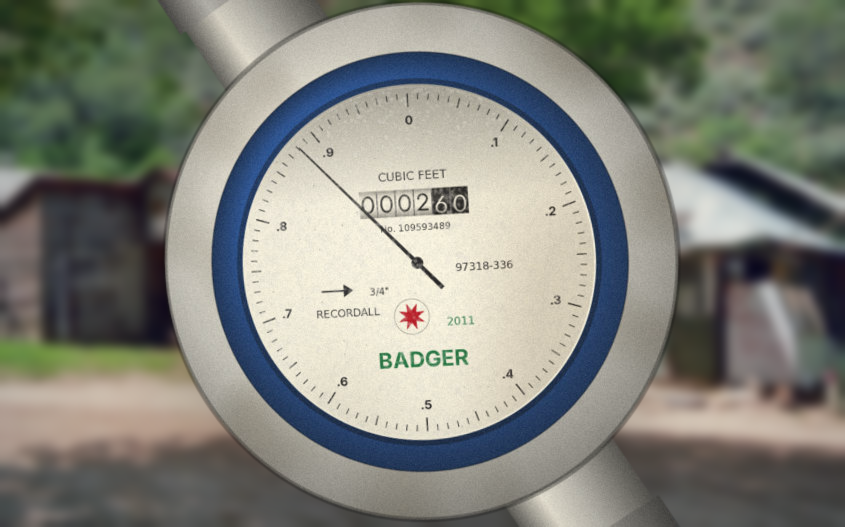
259.88 ft³
